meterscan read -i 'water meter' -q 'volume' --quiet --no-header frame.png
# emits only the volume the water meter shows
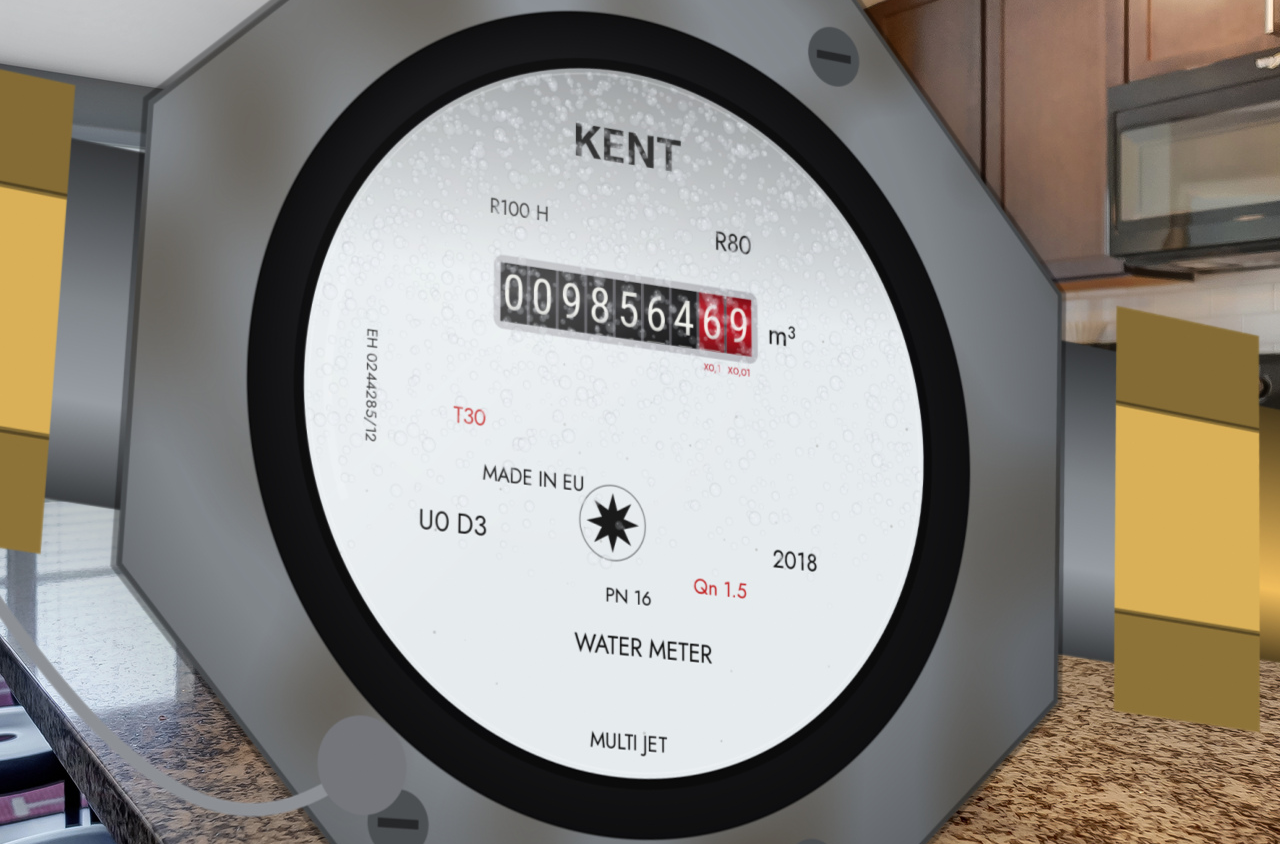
98564.69 m³
